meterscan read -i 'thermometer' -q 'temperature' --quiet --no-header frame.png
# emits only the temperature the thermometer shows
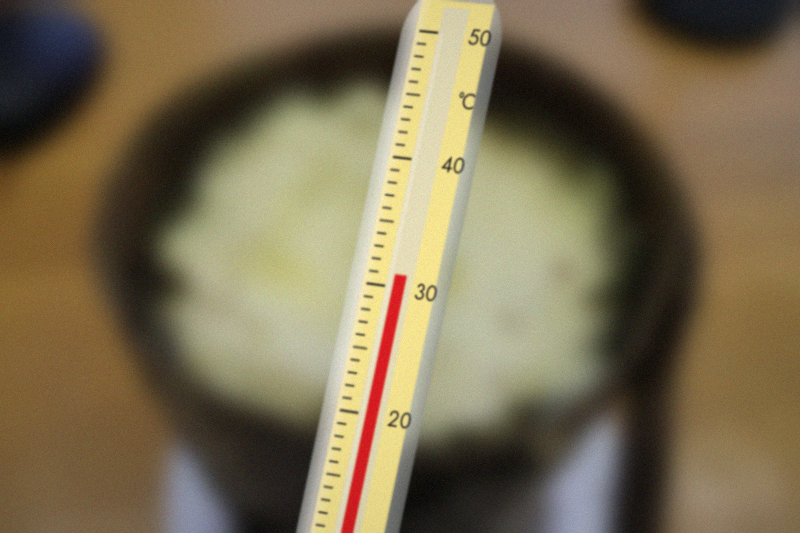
31 °C
